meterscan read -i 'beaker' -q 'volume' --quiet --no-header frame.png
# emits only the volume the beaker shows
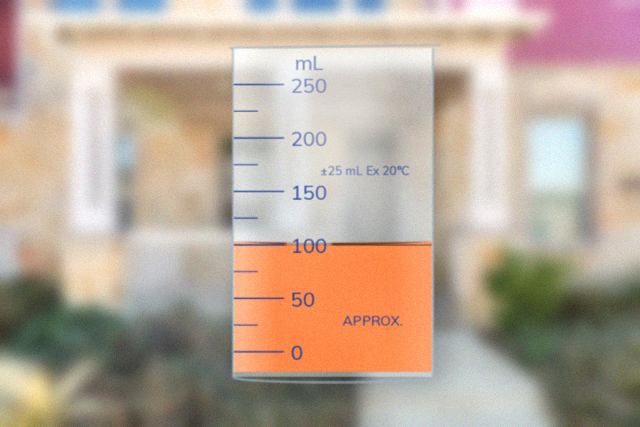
100 mL
